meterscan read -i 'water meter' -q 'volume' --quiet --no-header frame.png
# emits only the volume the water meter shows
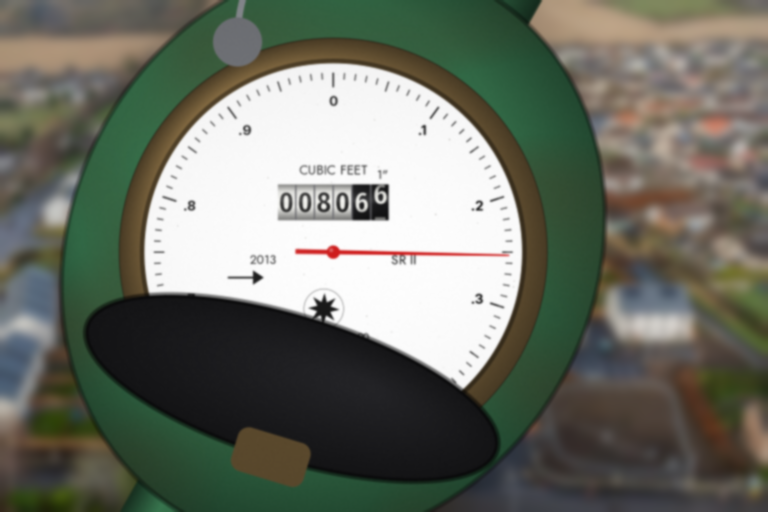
8066.25 ft³
